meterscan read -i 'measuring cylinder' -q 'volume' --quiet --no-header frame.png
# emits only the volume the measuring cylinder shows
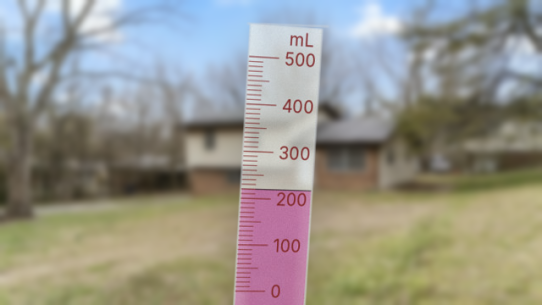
220 mL
